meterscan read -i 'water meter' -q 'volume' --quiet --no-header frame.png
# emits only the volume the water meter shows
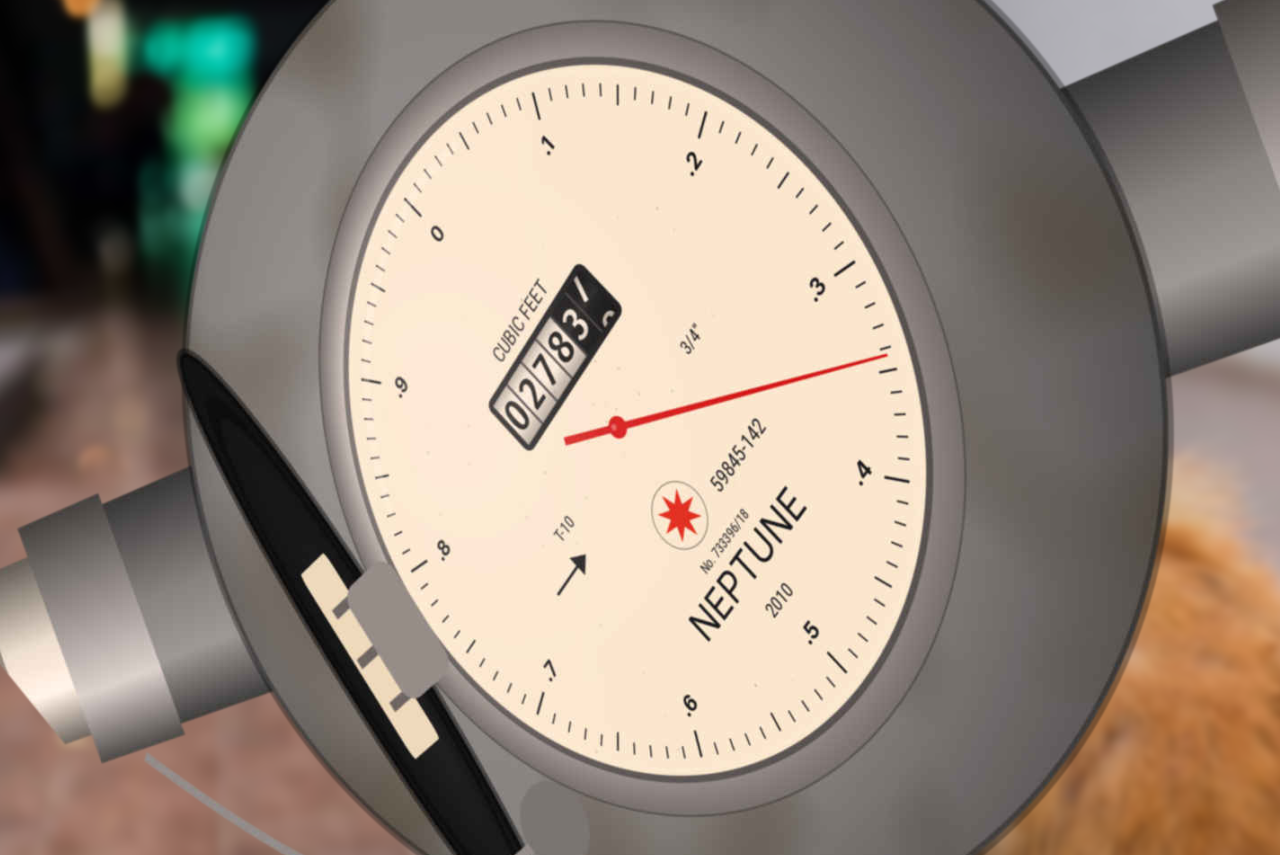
27837.34 ft³
